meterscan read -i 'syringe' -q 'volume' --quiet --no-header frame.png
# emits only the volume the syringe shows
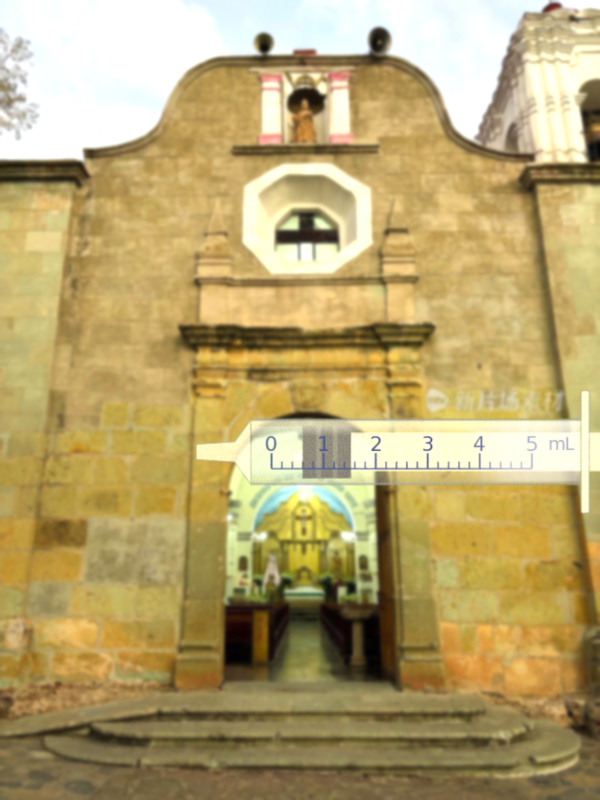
0.6 mL
